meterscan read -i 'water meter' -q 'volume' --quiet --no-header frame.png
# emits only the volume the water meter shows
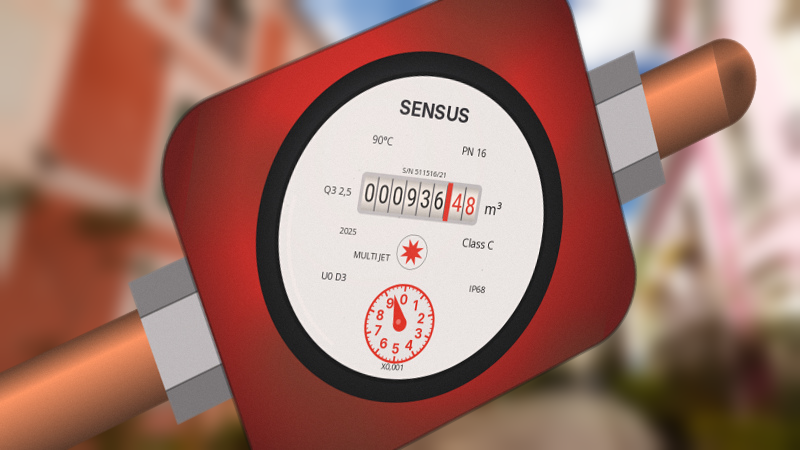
936.479 m³
